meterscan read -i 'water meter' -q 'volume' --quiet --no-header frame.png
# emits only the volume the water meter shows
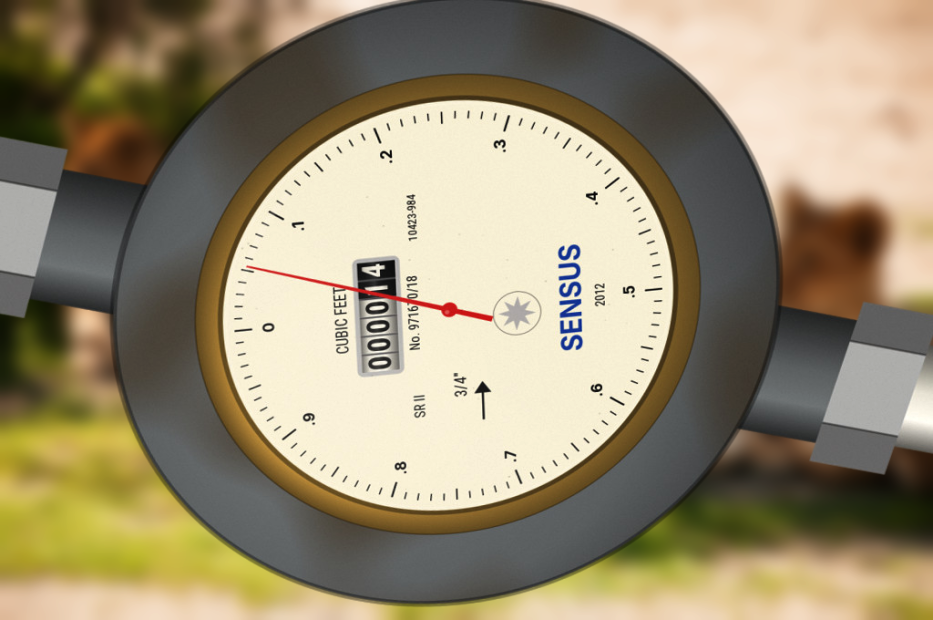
14.05 ft³
